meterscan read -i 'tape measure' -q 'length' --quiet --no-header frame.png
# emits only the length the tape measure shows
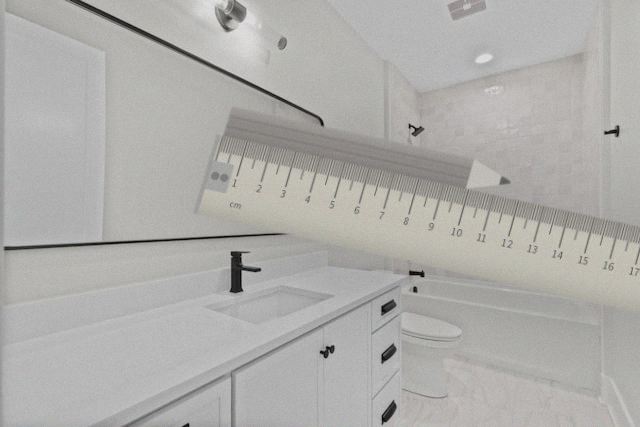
11.5 cm
